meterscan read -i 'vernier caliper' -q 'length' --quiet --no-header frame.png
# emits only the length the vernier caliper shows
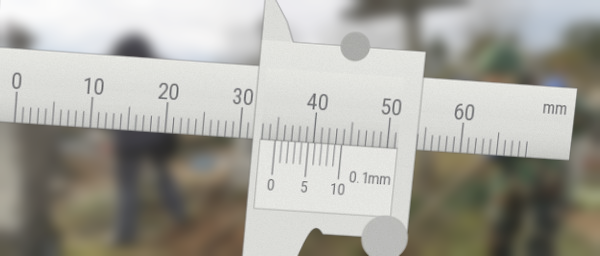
34.8 mm
